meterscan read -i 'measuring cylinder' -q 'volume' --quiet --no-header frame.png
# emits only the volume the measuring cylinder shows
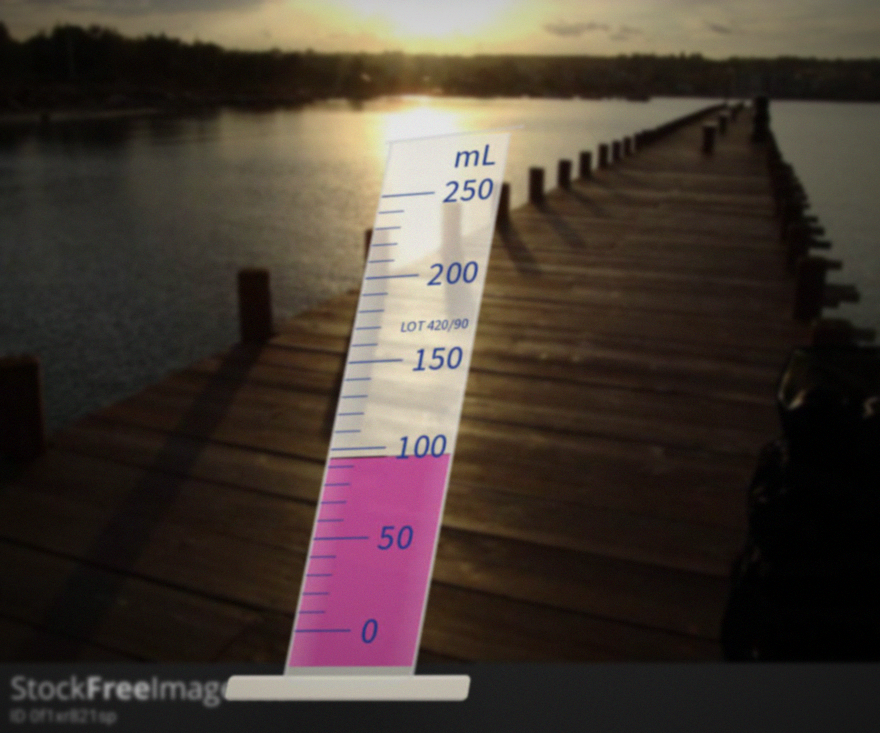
95 mL
